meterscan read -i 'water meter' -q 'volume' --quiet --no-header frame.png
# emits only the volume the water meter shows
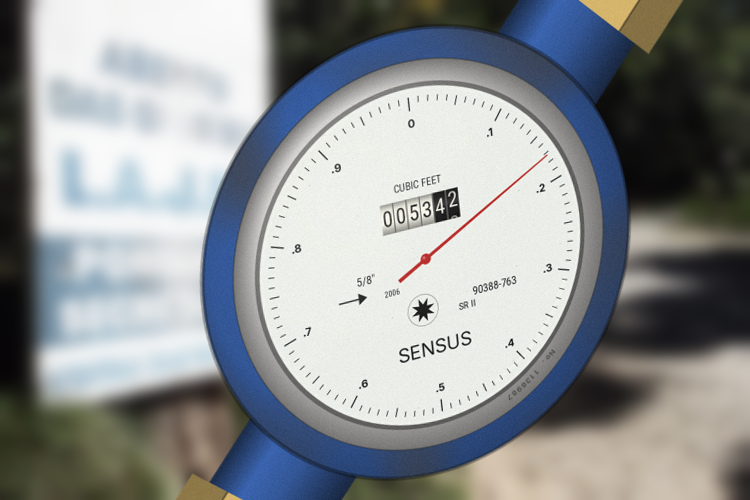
5342.17 ft³
